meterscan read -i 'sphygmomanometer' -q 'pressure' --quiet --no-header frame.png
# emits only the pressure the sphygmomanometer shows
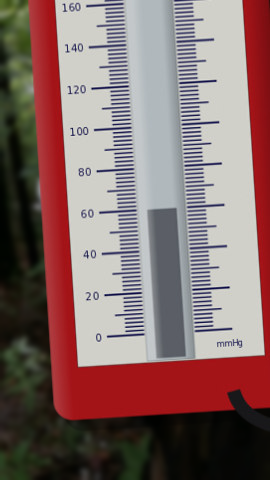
60 mmHg
